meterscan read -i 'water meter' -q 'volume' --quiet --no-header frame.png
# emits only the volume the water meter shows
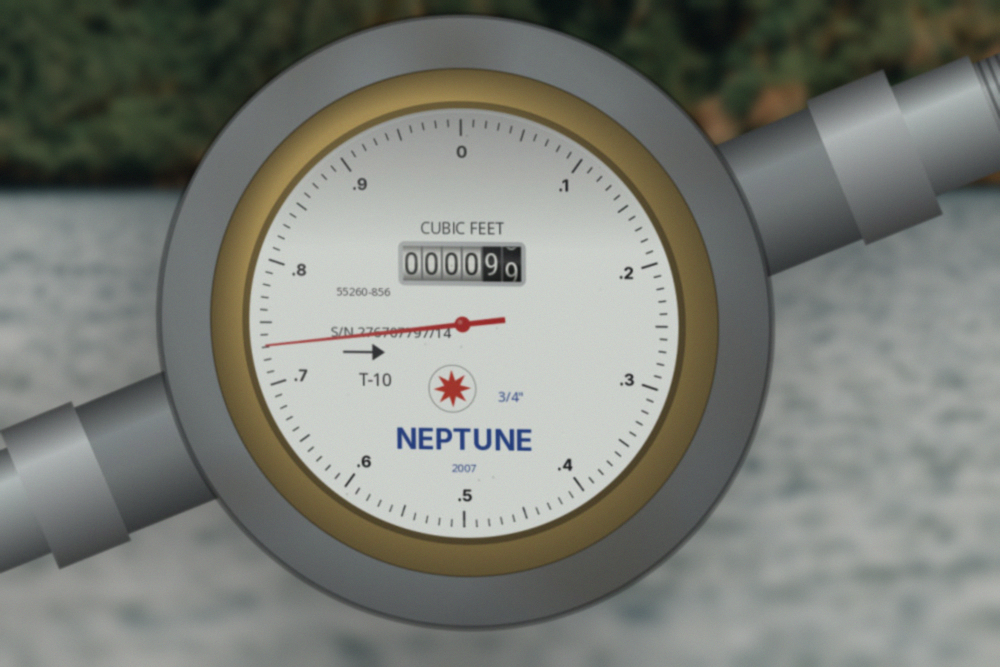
98.73 ft³
